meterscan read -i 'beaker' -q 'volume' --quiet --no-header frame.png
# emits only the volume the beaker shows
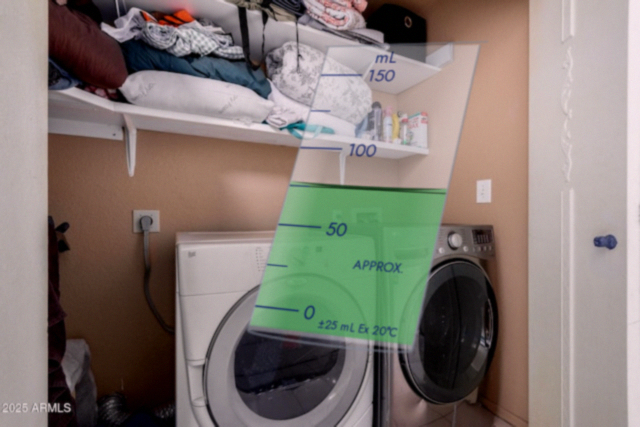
75 mL
